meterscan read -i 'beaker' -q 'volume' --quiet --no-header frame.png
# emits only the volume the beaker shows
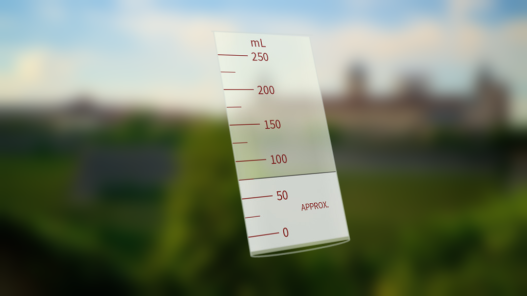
75 mL
